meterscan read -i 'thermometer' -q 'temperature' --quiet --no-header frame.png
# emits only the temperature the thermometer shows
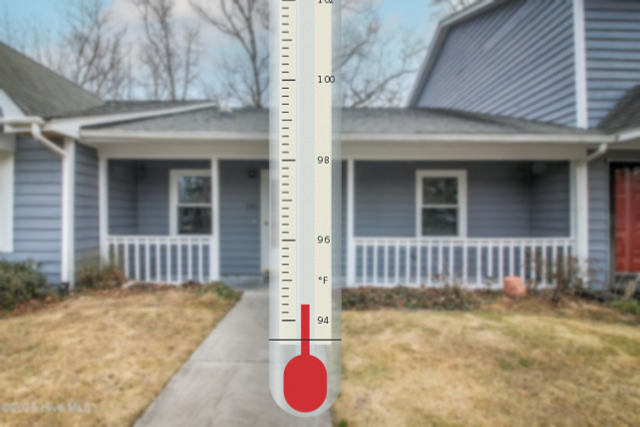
94.4 °F
